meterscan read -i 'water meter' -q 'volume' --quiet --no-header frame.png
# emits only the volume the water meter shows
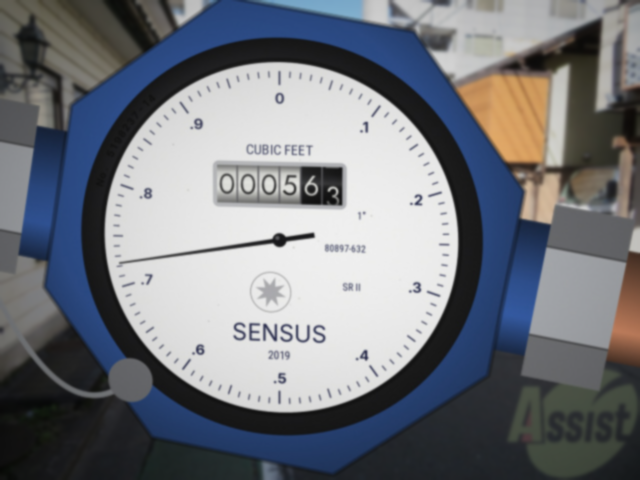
562.72 ft³
